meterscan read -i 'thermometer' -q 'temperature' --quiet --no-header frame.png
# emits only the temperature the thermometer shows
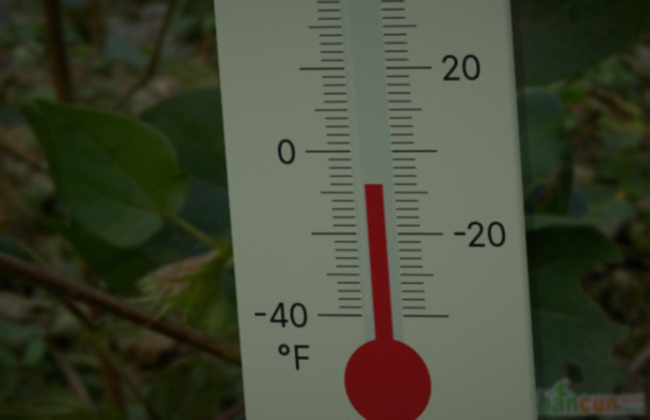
-8 °F
